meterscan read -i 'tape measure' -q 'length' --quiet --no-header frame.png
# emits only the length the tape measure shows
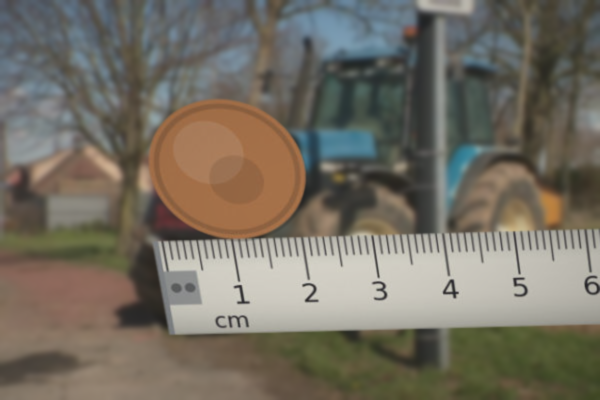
2.2 cm
